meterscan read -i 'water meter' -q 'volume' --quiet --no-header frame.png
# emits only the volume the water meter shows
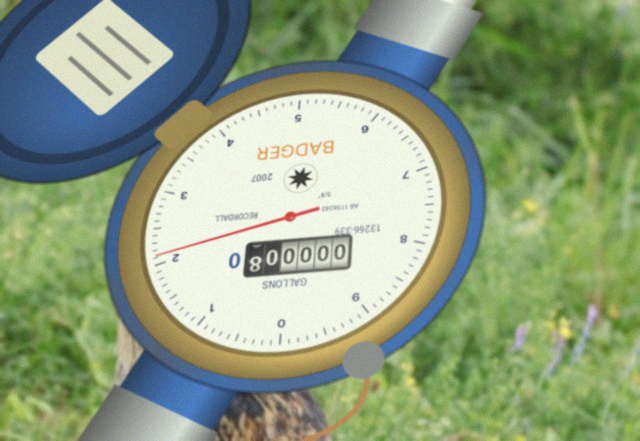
82.1 gal
